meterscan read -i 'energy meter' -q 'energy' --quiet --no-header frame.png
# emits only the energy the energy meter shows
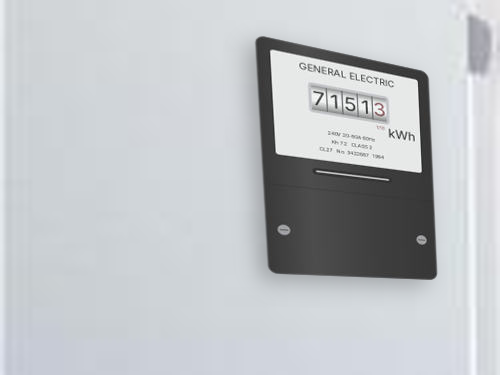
7151.3 kWh
